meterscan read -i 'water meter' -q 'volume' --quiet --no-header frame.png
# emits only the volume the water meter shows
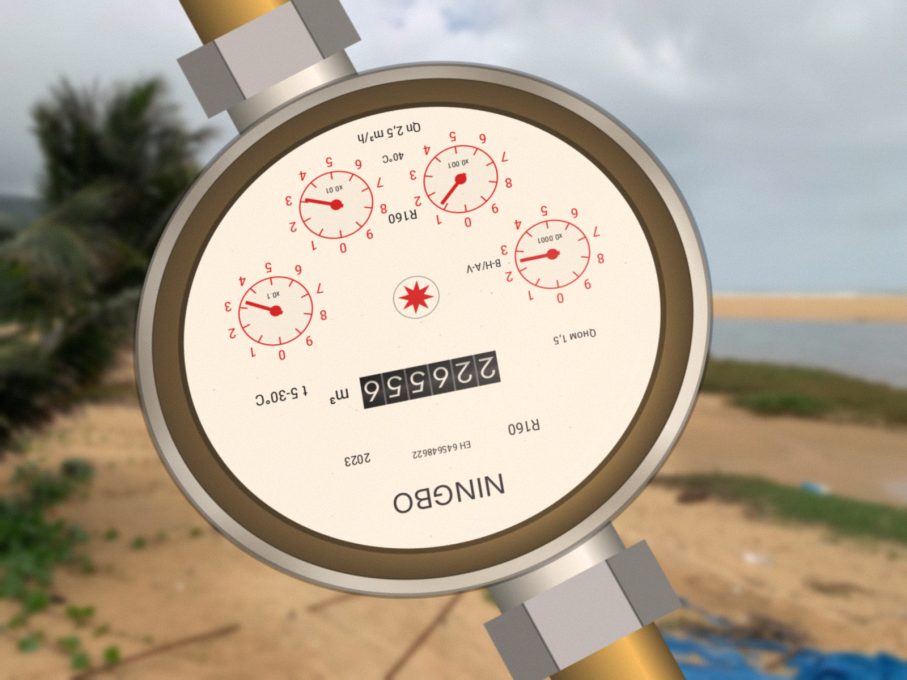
226556.3312 m³
